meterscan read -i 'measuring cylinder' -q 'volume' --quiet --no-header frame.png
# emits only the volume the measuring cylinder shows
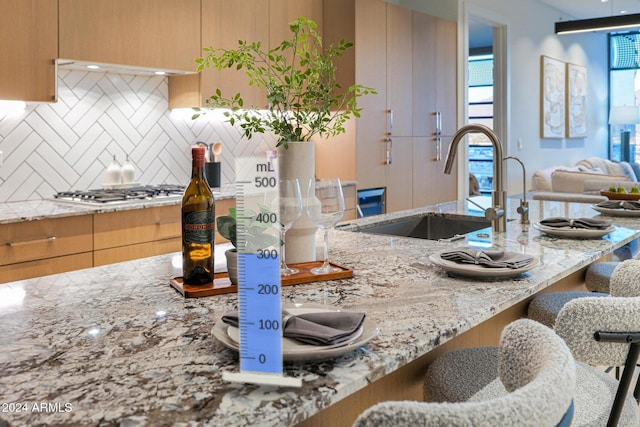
300 mL
